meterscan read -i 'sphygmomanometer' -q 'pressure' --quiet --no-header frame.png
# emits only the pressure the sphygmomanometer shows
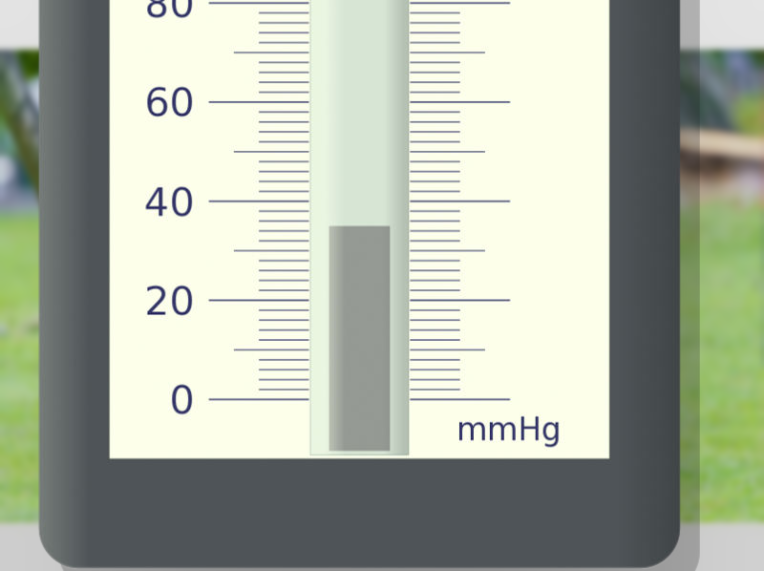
35 mmHg
